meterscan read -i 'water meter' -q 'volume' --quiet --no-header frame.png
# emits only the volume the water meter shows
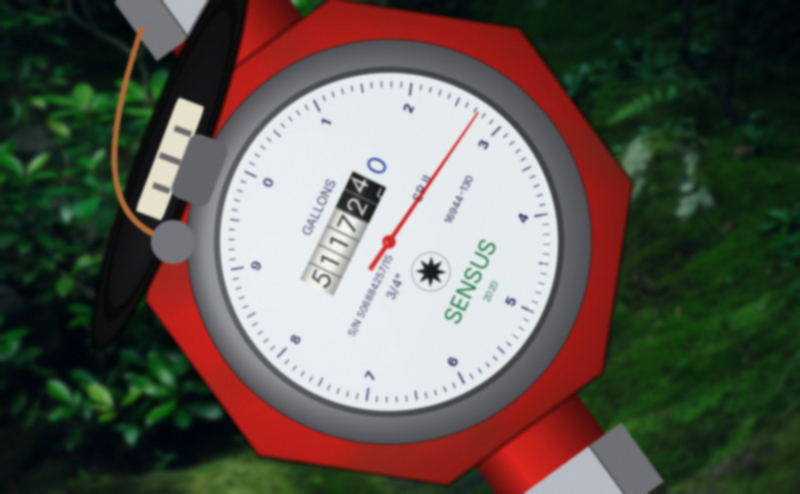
5117242.7 gal
